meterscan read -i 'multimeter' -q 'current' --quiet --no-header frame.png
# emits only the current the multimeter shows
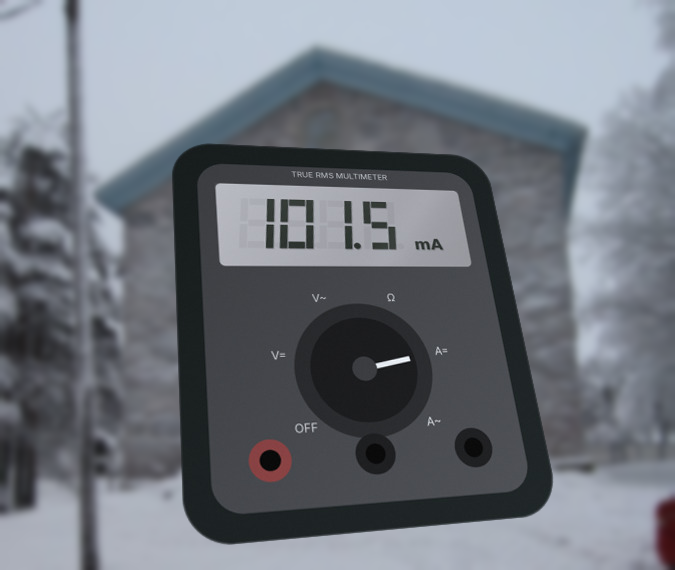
101.5 mA
